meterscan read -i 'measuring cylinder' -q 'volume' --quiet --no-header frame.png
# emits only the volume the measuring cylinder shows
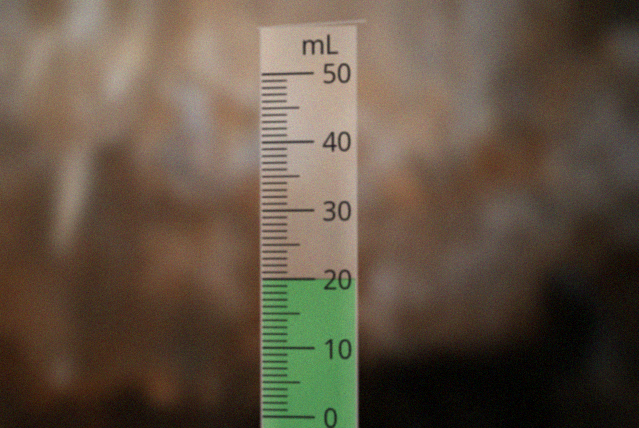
20 mL
